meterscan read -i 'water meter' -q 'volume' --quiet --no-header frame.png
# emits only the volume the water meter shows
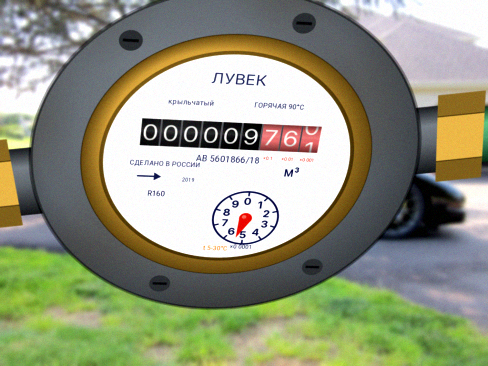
9.7605 m³
